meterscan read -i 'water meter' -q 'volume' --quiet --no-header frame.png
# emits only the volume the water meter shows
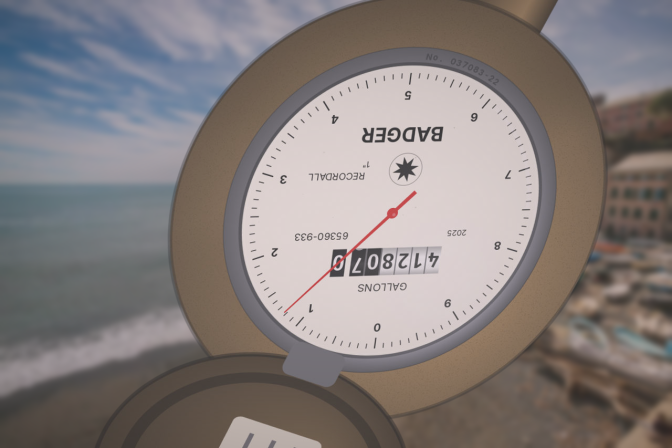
4128071.2 gal
